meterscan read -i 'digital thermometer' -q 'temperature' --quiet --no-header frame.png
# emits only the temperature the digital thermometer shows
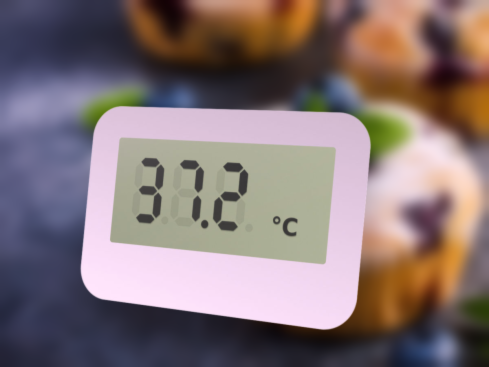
37.2 °C
